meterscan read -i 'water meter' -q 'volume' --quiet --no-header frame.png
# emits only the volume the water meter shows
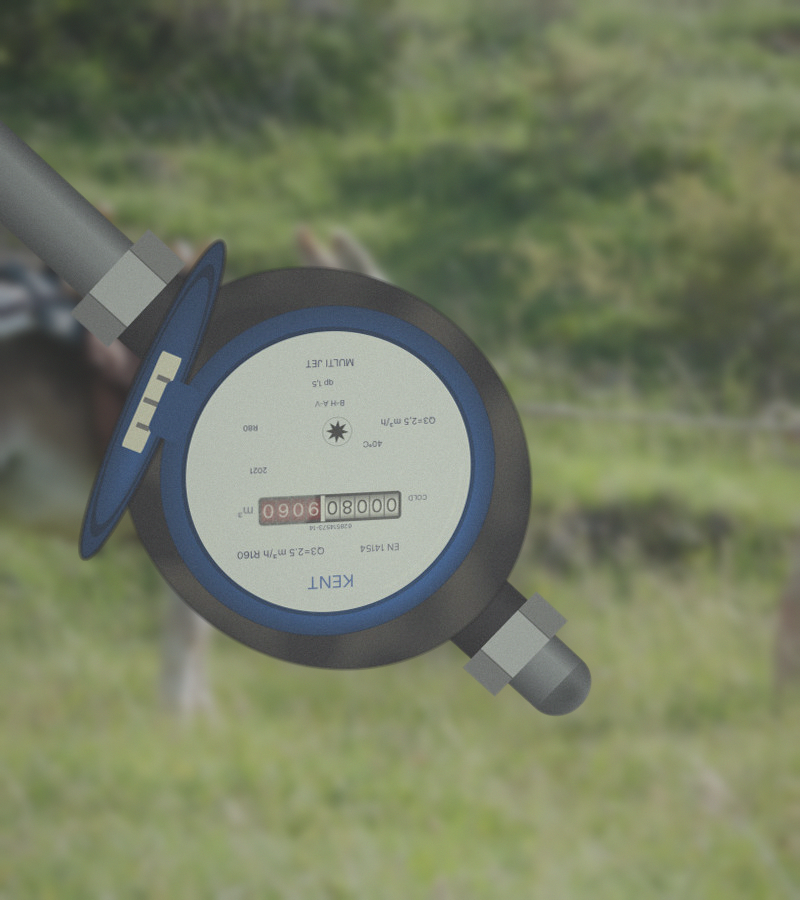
80.9060 m³
